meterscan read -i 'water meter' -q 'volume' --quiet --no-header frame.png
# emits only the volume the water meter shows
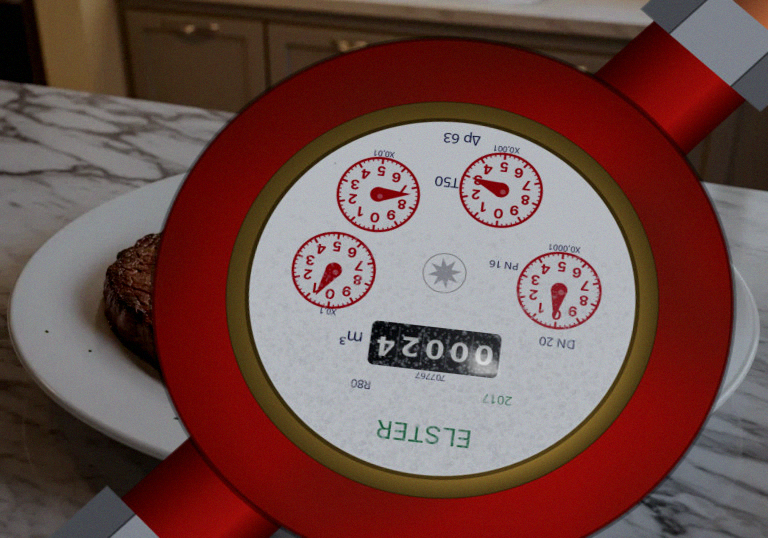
24.0730 m³
